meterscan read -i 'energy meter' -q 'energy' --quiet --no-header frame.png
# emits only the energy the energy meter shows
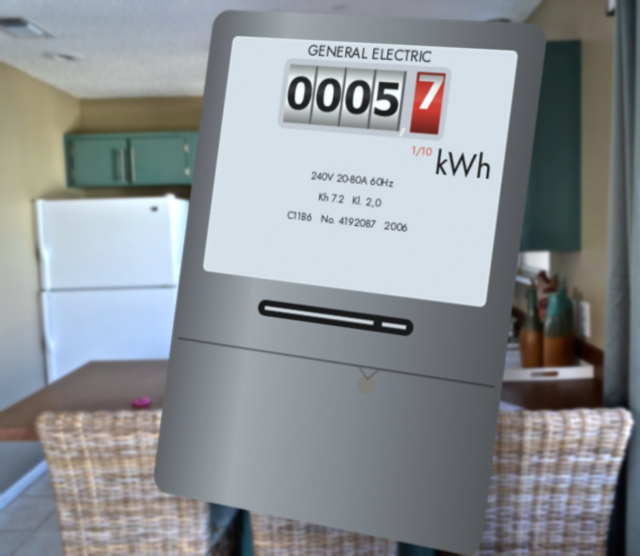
5.7 kWh
